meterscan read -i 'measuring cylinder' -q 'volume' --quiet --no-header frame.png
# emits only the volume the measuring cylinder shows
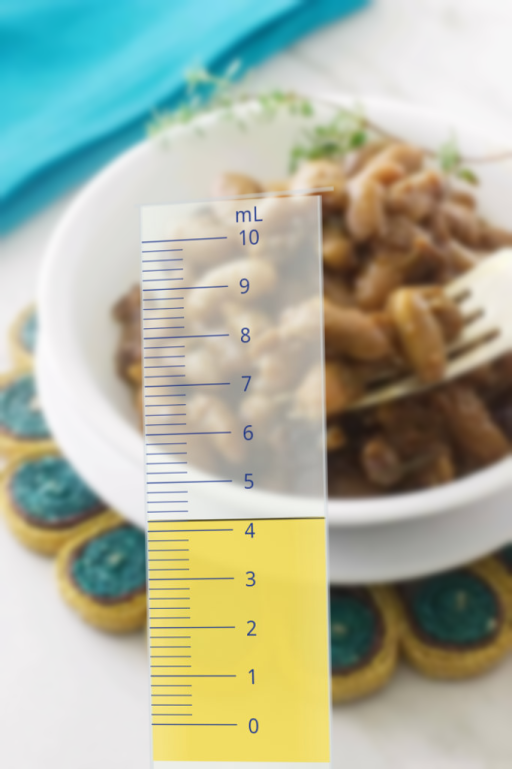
4.2 mL
